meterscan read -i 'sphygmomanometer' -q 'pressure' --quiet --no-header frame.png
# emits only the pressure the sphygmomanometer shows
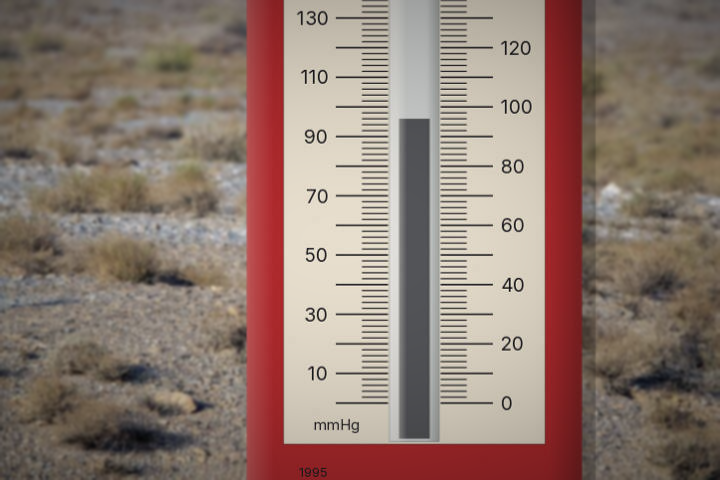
96 mmHg
